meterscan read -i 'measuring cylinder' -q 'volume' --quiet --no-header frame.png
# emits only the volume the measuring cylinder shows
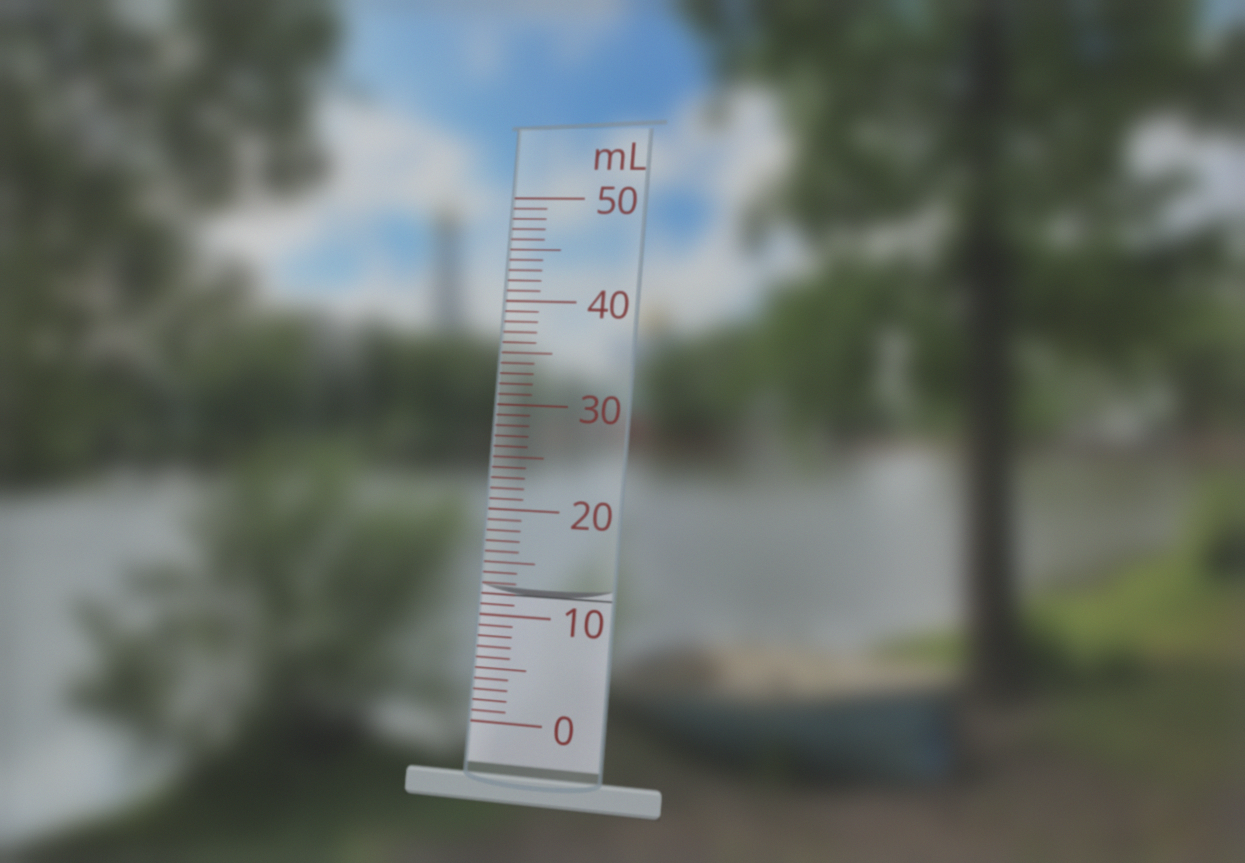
12 mL
